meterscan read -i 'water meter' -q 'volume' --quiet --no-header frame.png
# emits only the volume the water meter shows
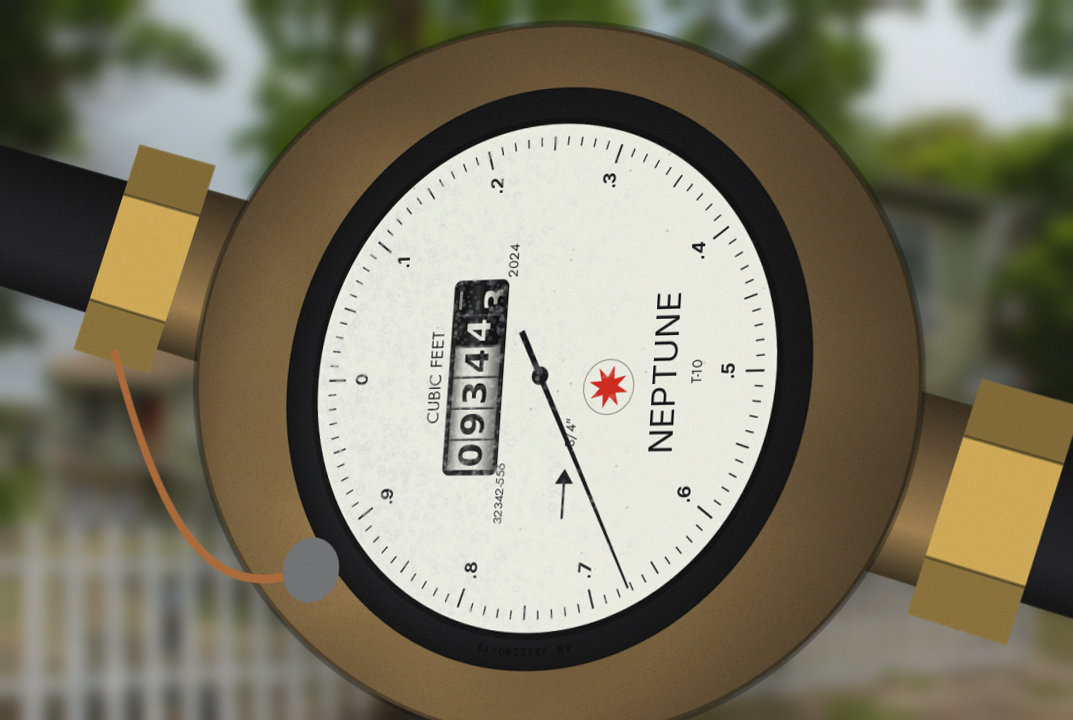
93442.67 ft³
